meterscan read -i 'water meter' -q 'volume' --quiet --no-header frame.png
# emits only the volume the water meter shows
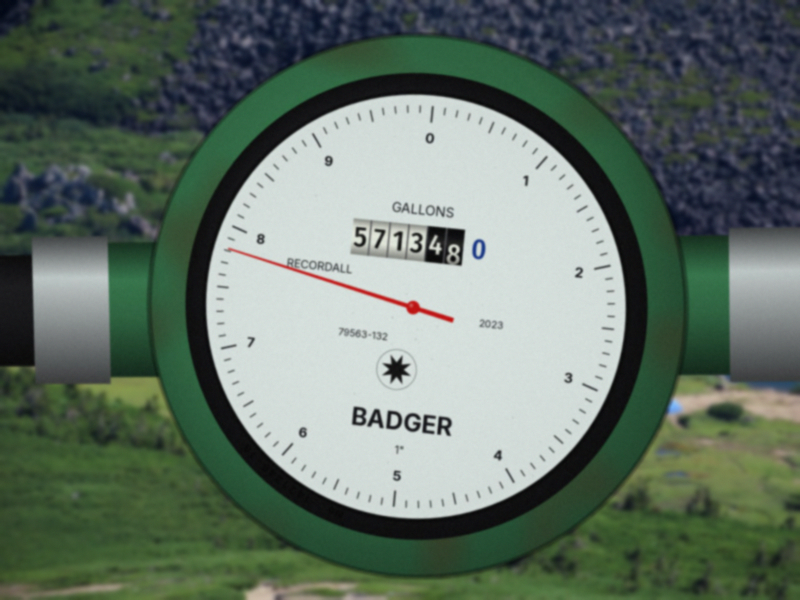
5713477.8 gal
